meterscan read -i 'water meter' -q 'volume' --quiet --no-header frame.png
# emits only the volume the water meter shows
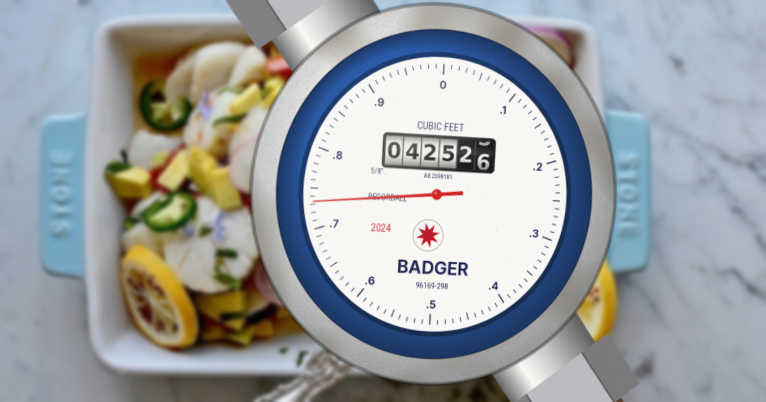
42525.73 ft³
